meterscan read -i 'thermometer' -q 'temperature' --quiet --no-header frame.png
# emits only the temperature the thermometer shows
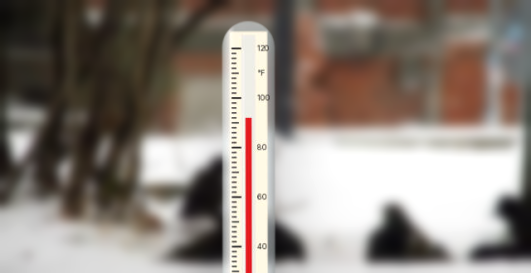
92 °F
